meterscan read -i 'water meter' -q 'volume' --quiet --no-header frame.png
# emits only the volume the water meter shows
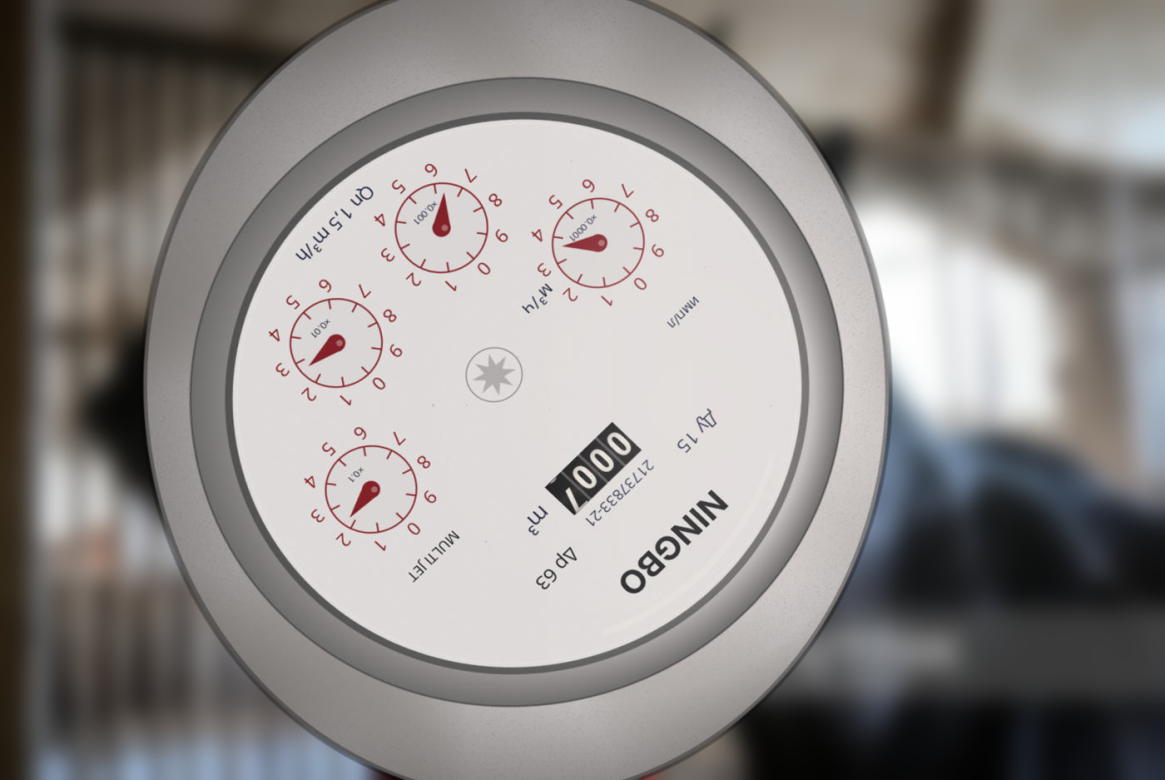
7.2263 m³
